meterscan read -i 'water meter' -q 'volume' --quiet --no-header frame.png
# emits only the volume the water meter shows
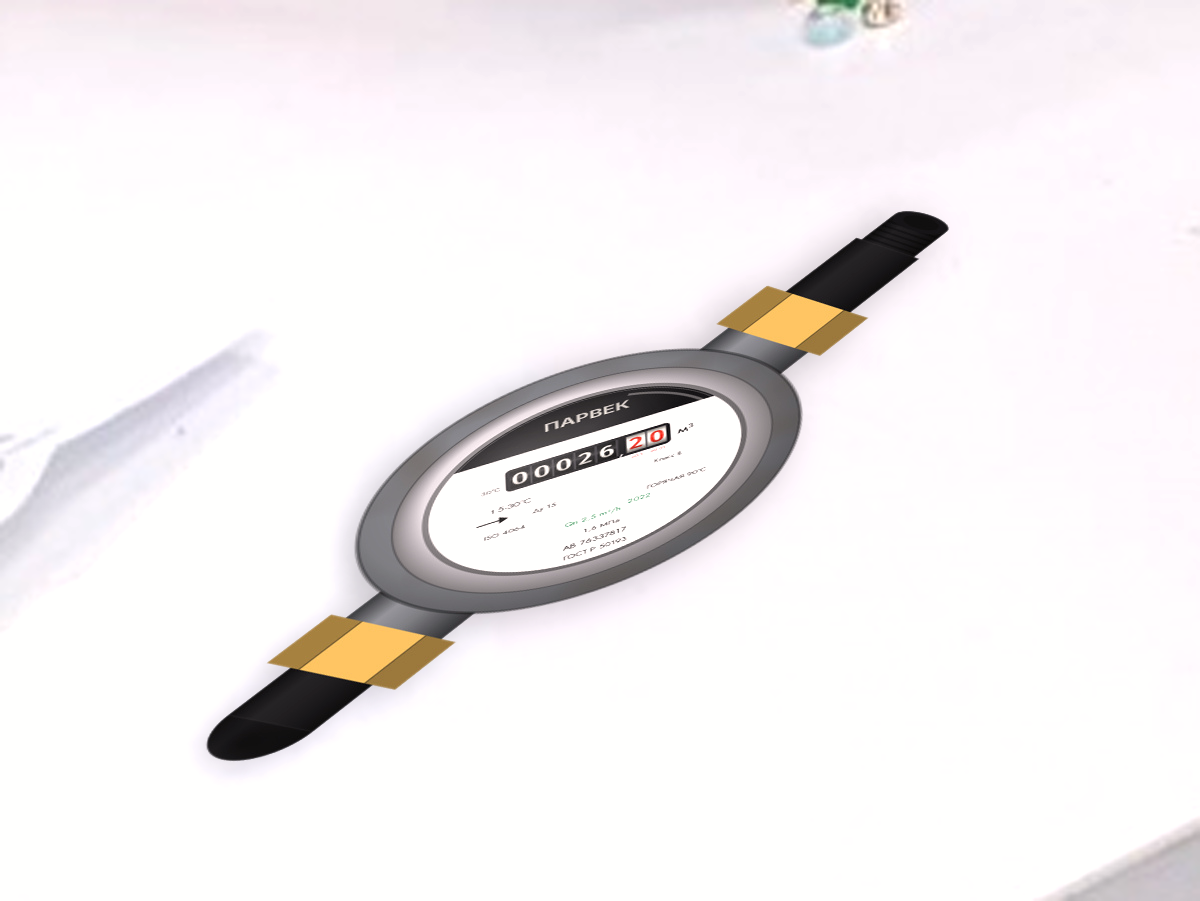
26.20 m³
